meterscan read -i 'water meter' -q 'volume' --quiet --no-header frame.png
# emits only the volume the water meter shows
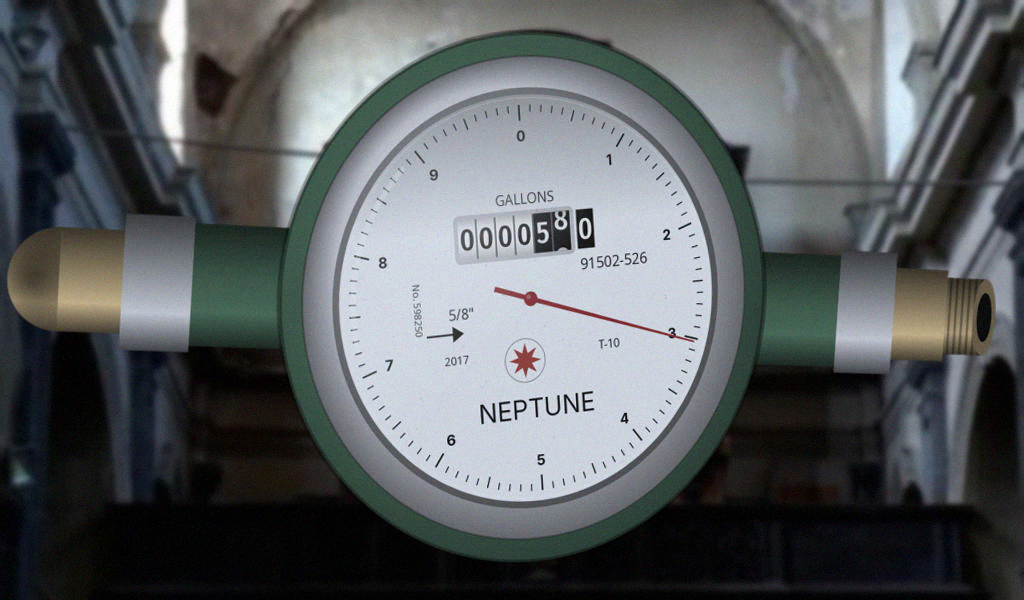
583.0 gal
